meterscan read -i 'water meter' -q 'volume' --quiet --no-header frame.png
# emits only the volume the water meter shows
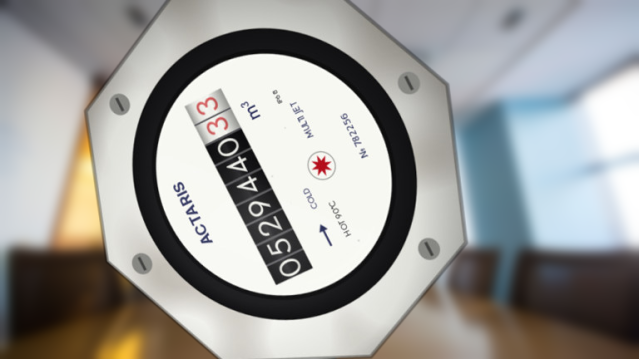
529440.33 m³
